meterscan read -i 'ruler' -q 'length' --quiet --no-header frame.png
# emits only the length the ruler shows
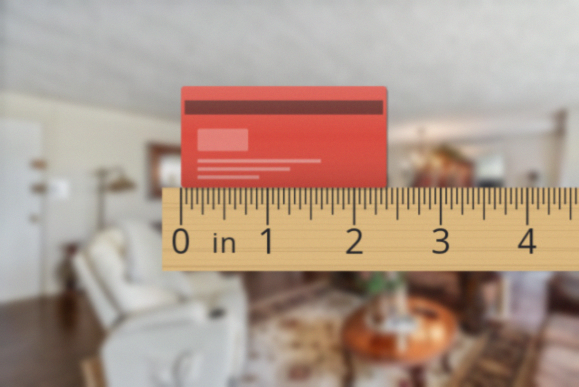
2.375 in
